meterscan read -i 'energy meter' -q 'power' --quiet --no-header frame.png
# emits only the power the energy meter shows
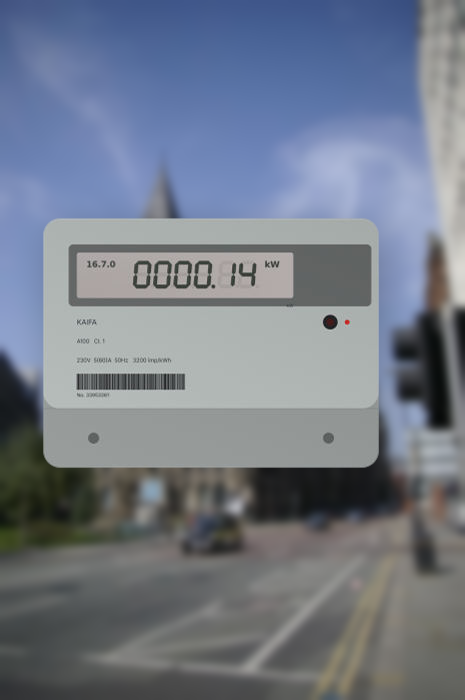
0.14 kW
